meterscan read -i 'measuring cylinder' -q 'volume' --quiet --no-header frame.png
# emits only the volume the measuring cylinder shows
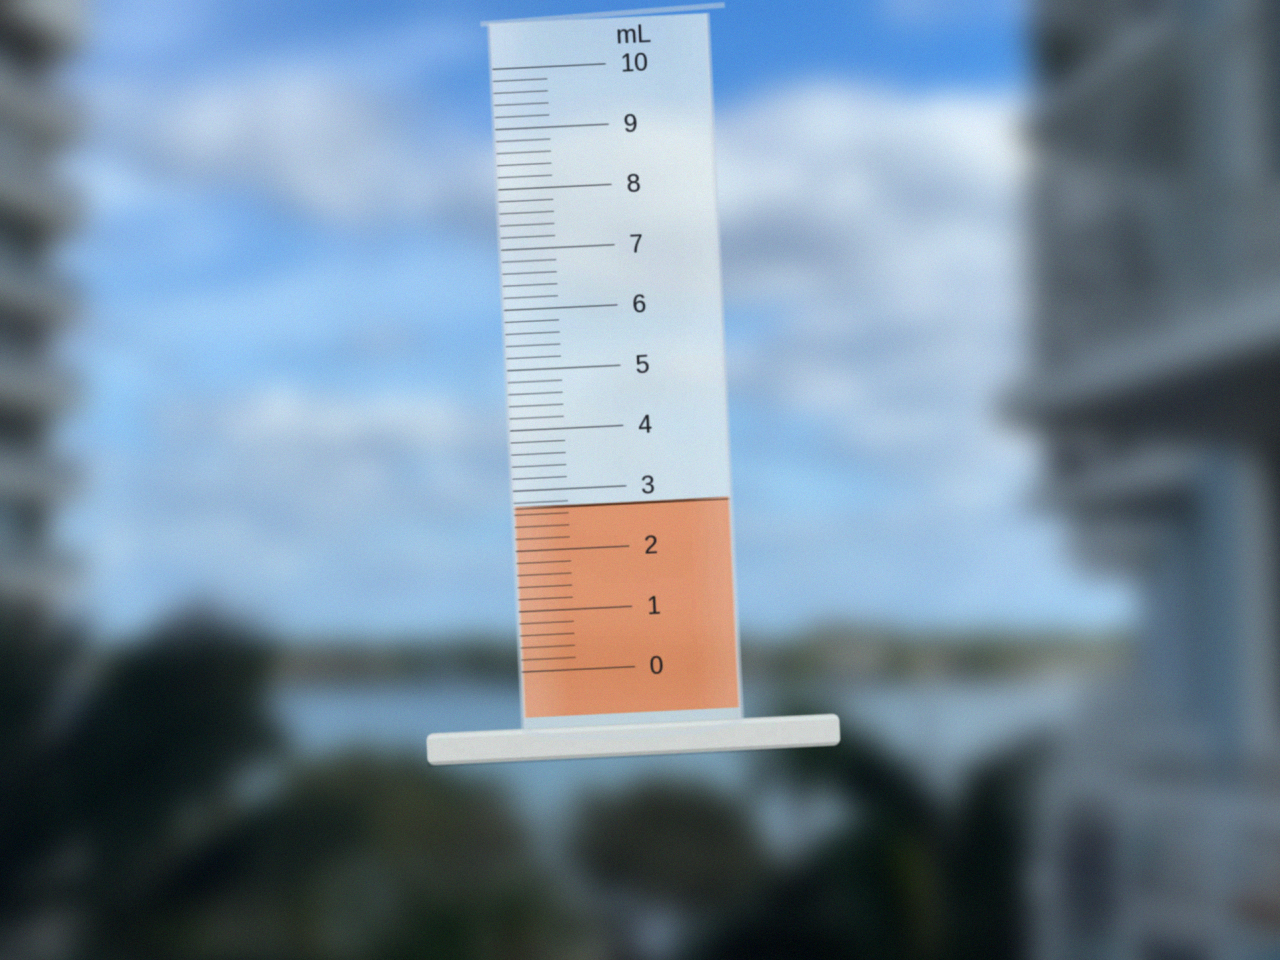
2.7 mL
